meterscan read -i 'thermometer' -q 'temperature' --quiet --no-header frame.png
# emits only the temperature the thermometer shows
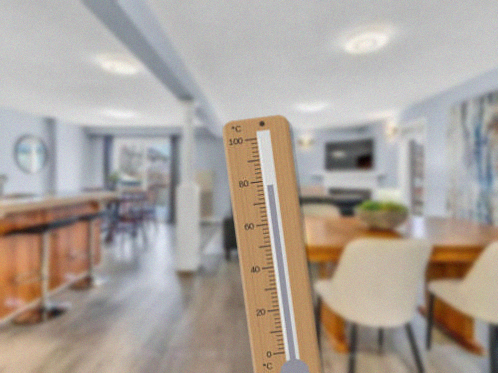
78 °C
